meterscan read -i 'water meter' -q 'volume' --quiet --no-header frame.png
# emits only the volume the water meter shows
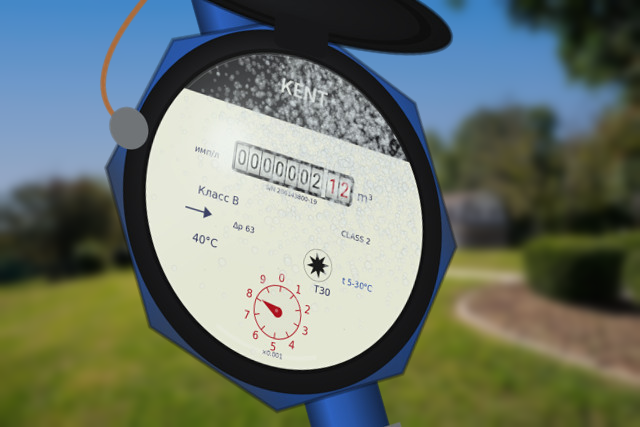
2.128 m³
